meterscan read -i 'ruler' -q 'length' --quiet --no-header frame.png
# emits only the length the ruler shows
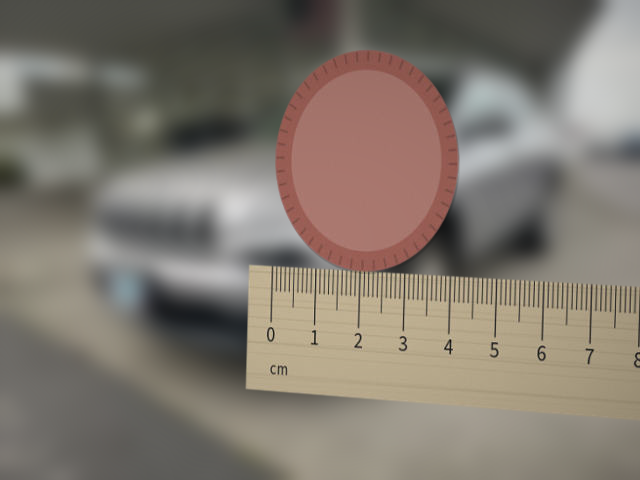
4.1 cm
